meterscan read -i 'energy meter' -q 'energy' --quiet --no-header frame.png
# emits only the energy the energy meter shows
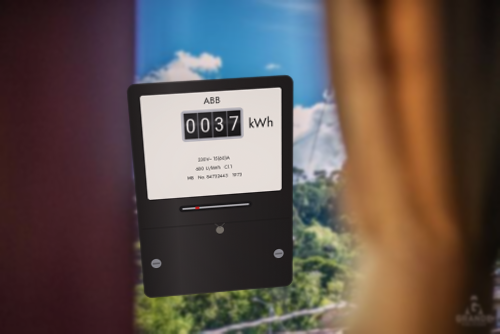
37 kWh
